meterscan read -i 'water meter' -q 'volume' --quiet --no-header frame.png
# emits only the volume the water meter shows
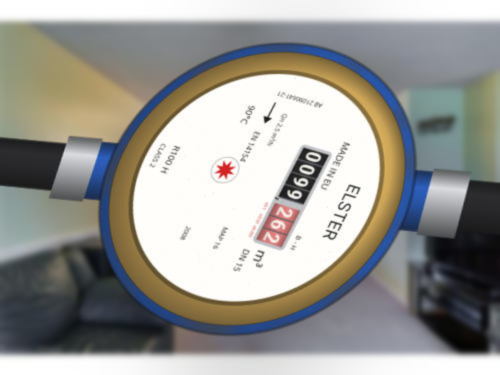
99.262 m³
